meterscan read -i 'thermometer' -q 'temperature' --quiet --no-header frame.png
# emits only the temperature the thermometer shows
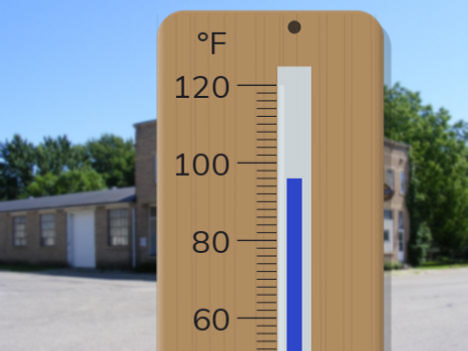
96 °F
